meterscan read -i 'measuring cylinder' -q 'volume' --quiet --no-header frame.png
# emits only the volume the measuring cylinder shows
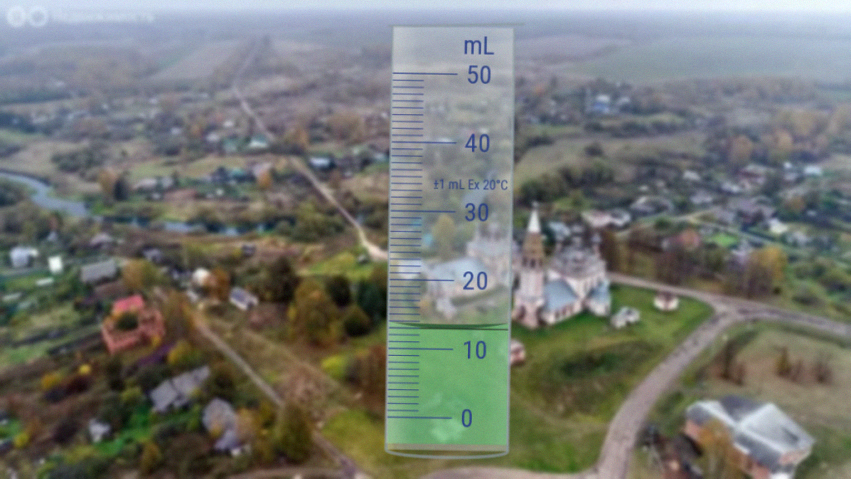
13 mL
